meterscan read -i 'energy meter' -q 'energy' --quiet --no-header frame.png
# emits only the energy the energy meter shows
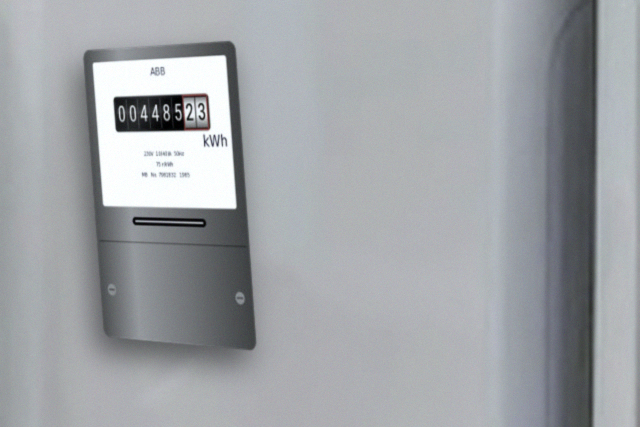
4485.23 kWh
